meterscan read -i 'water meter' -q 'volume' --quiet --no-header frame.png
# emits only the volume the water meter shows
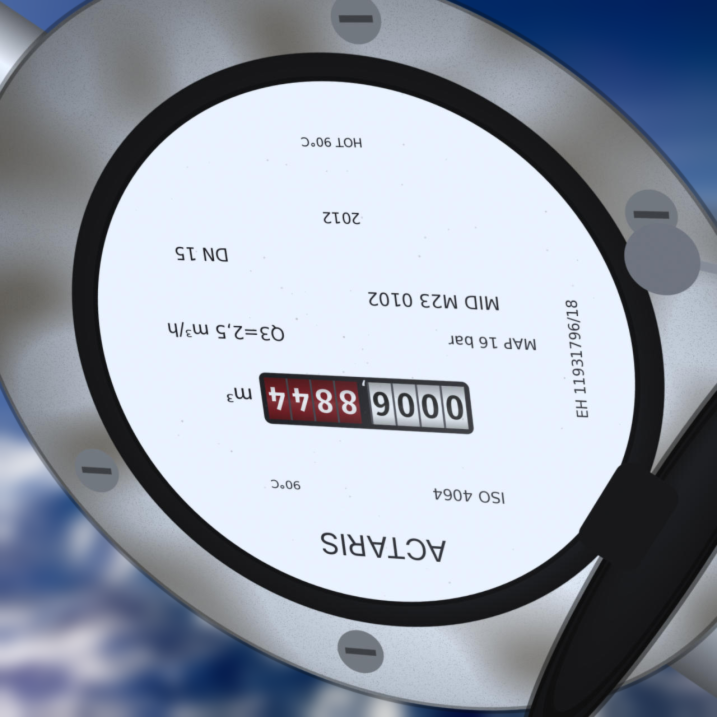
6.8844 m³
